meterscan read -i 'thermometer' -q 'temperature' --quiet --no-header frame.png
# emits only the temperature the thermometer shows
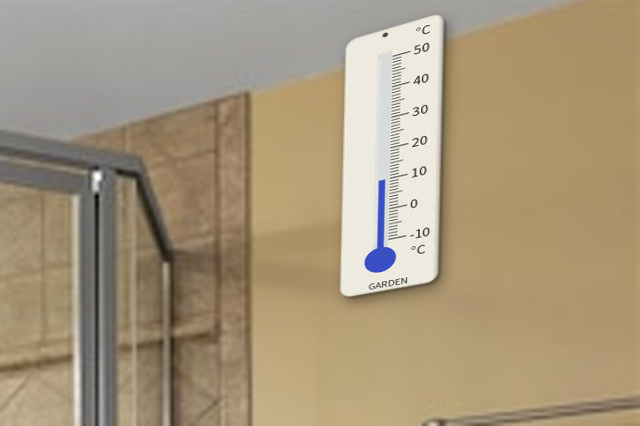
10 °C
